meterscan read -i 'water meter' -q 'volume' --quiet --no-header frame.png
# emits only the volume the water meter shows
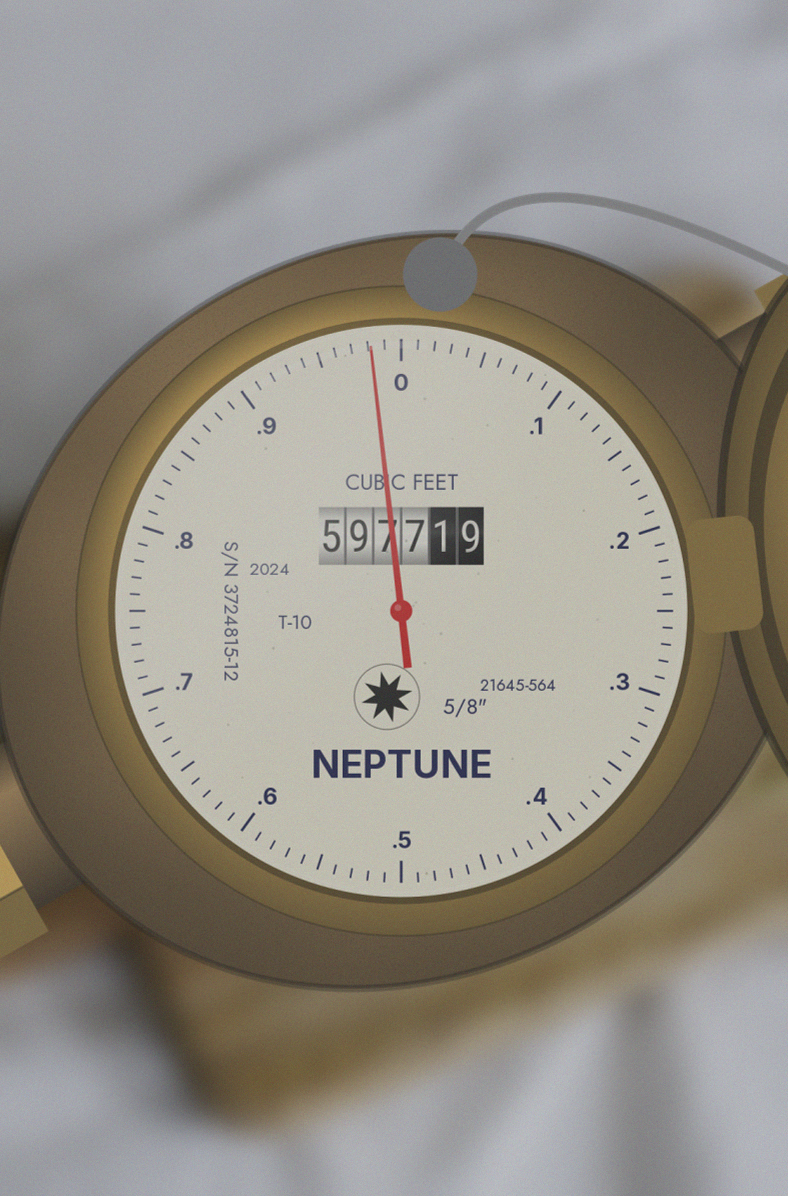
597718.98 ft³
